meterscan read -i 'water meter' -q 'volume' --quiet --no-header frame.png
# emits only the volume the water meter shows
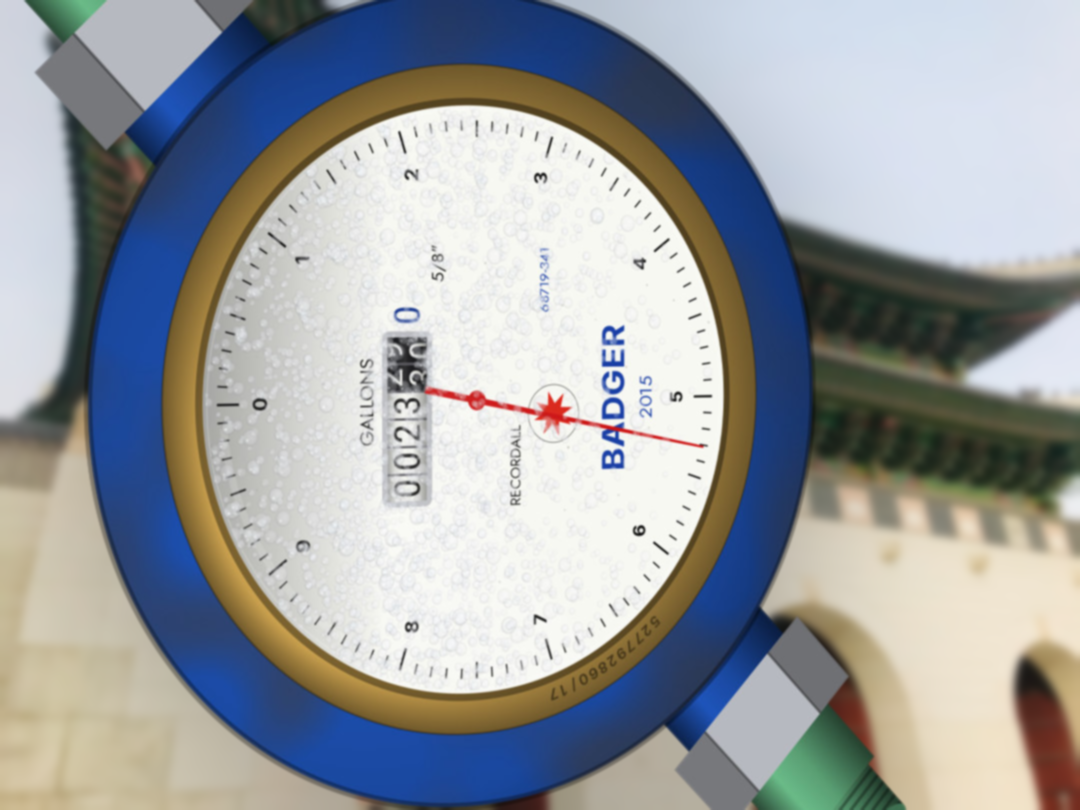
23295.3 gal
